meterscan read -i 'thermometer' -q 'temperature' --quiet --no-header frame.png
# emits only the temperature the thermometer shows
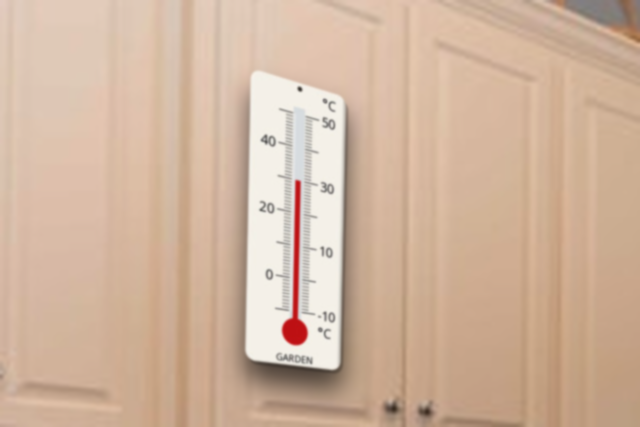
30 °C
